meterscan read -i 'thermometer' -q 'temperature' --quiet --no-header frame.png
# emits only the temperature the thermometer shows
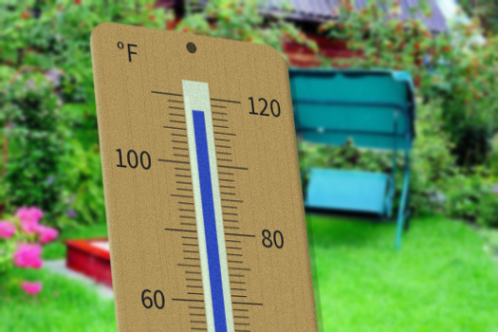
116 °F
